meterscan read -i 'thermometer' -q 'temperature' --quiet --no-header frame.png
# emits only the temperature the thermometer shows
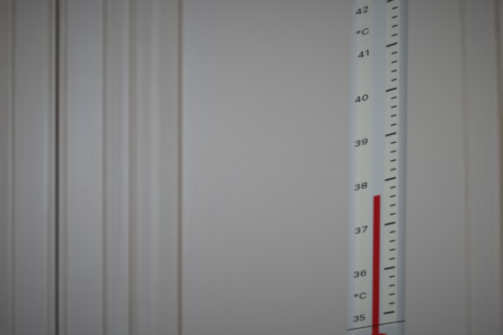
37.7 °C
